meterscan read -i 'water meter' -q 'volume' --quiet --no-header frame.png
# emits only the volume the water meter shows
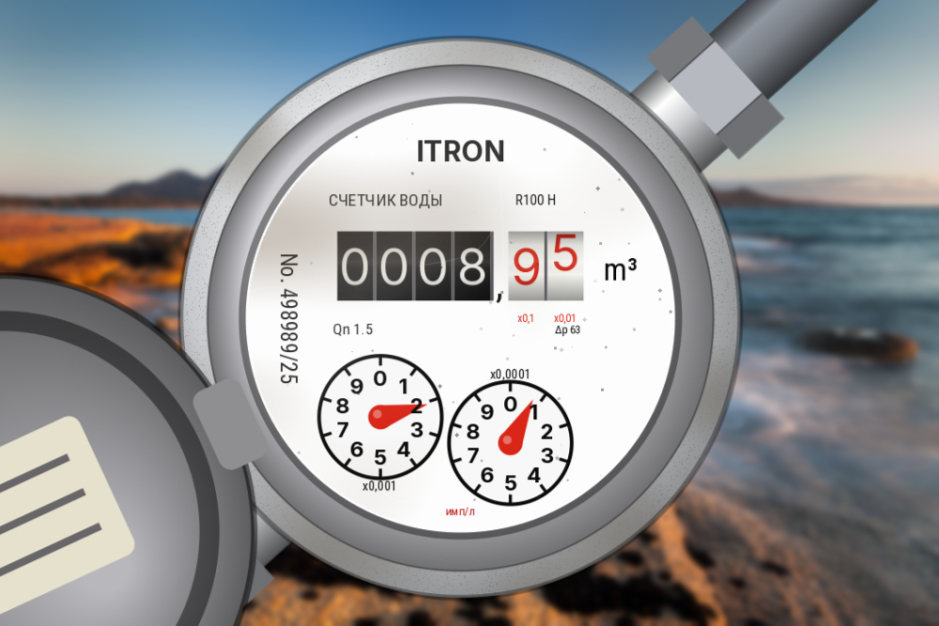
8.9520 m³
